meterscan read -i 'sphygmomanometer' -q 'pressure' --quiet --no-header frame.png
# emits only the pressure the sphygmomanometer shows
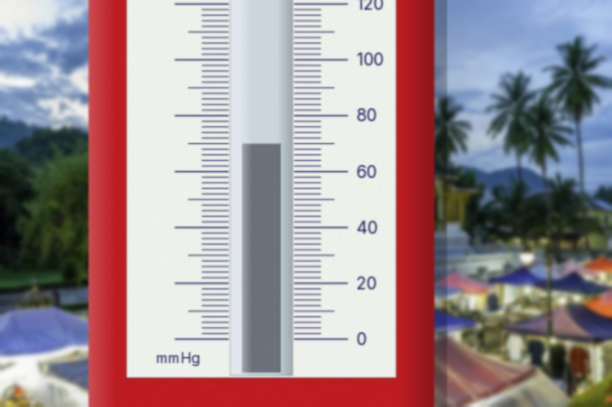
70 mmHg
